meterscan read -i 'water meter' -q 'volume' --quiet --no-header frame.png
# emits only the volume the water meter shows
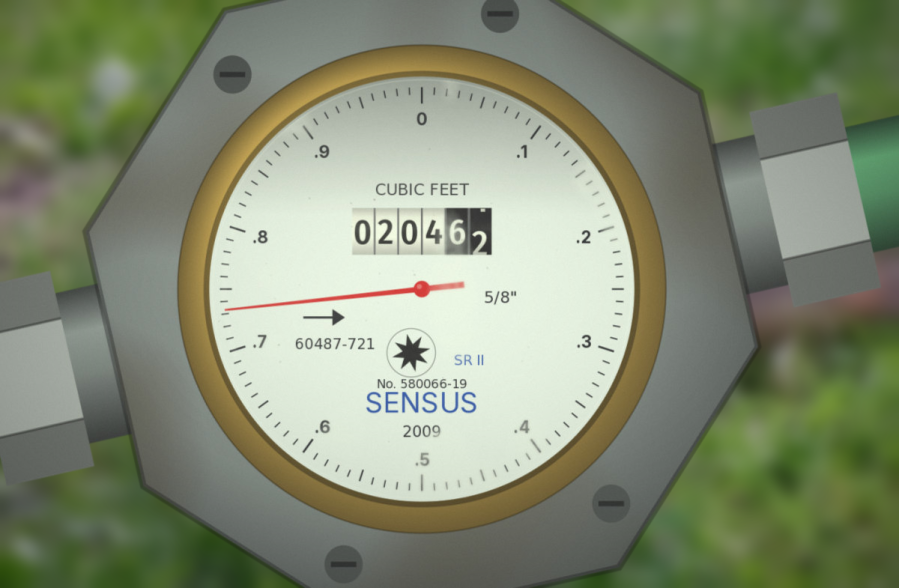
20461.73 ft³
